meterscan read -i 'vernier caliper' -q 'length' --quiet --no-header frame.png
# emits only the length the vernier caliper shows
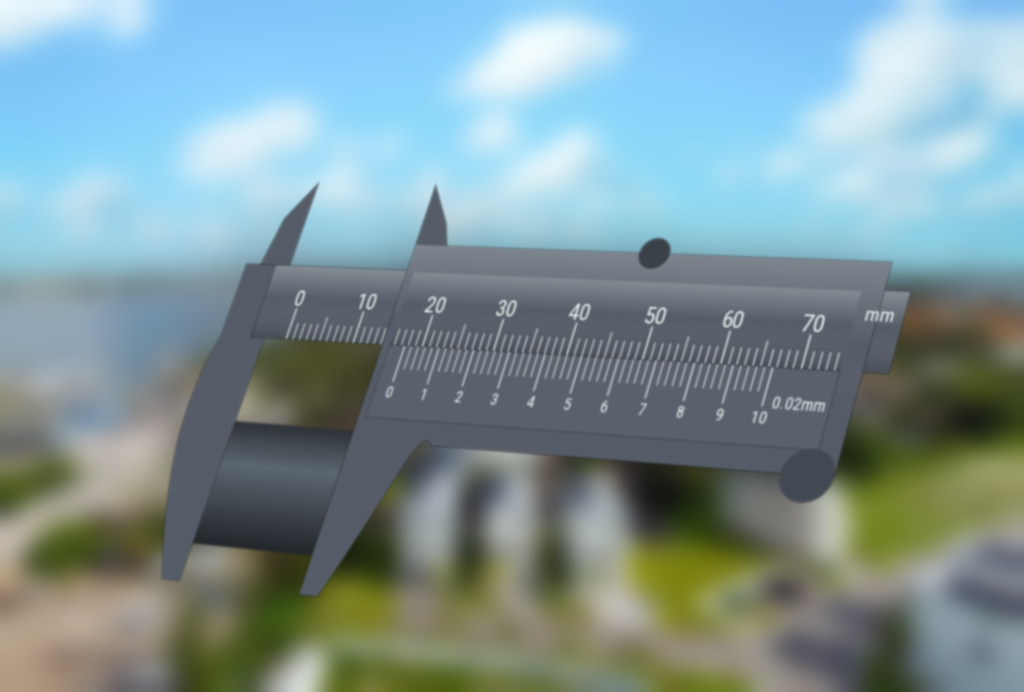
17.5 mm
